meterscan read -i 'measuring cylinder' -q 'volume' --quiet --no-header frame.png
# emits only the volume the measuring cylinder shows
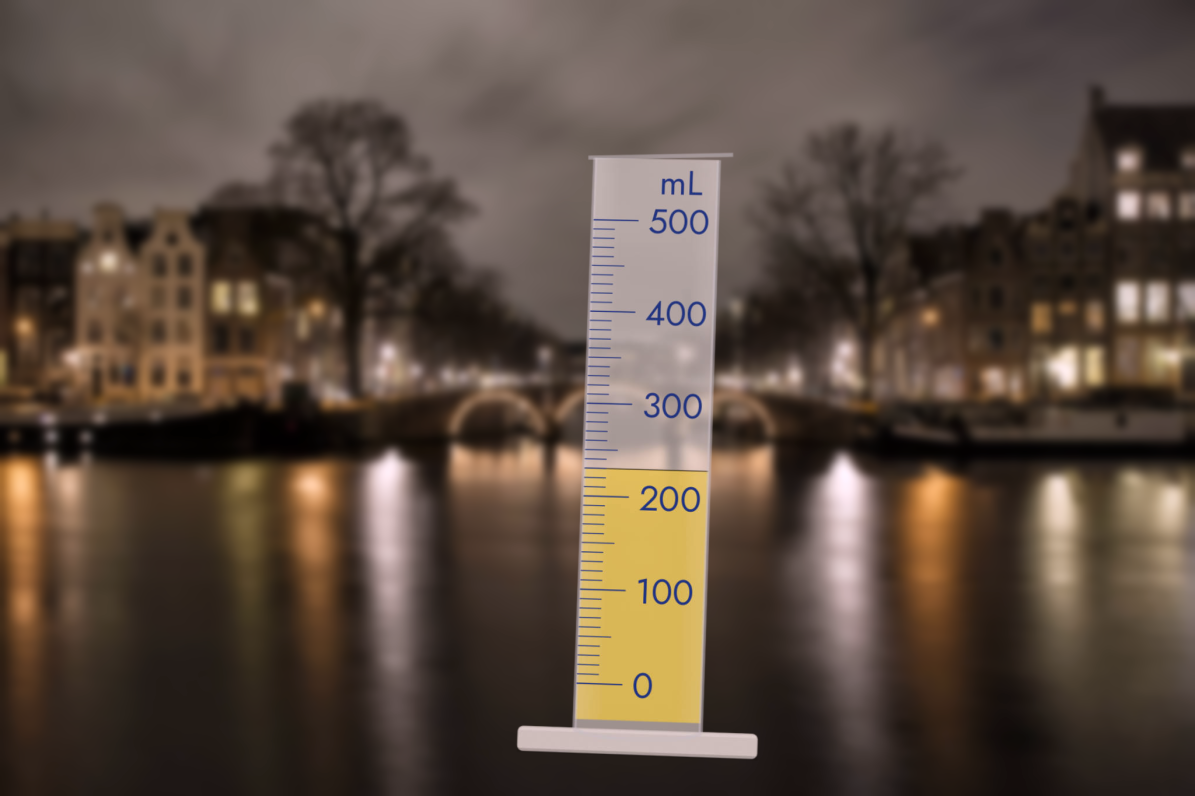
230 mL
